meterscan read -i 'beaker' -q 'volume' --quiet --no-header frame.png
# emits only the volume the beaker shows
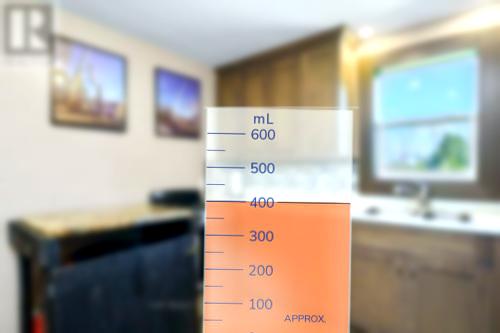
400 mL
